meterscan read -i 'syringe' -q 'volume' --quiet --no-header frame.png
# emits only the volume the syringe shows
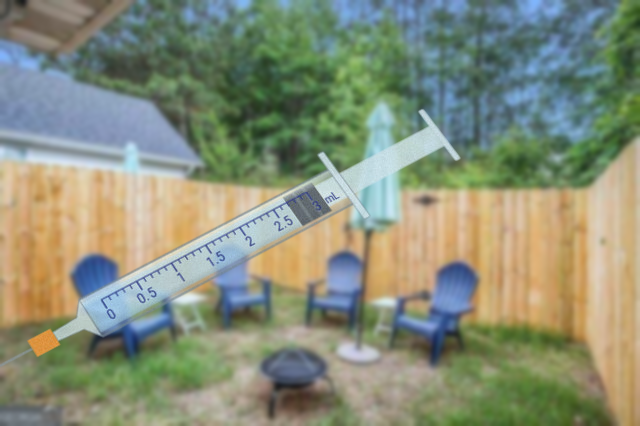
2.7 mL
